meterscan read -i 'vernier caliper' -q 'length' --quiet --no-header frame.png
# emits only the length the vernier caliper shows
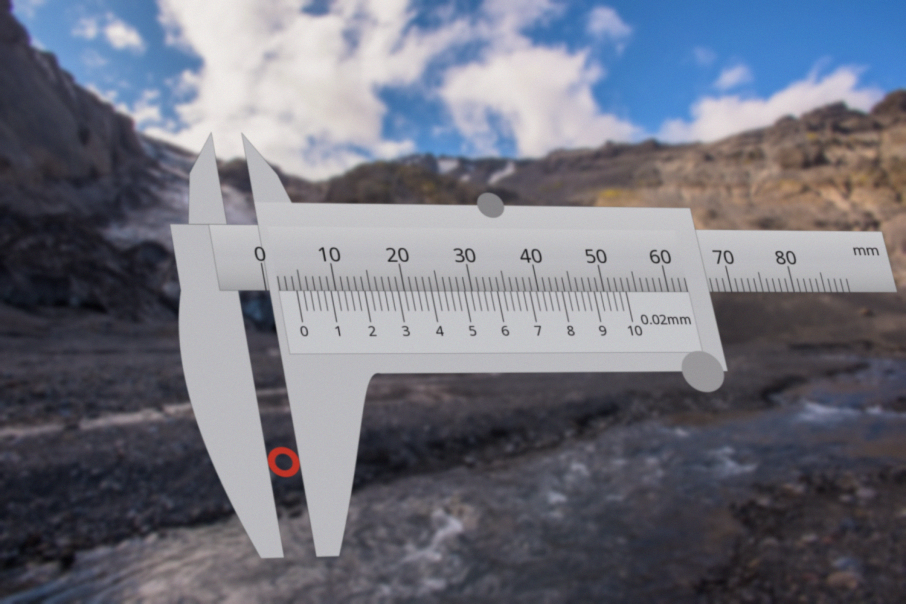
4.4 mm
